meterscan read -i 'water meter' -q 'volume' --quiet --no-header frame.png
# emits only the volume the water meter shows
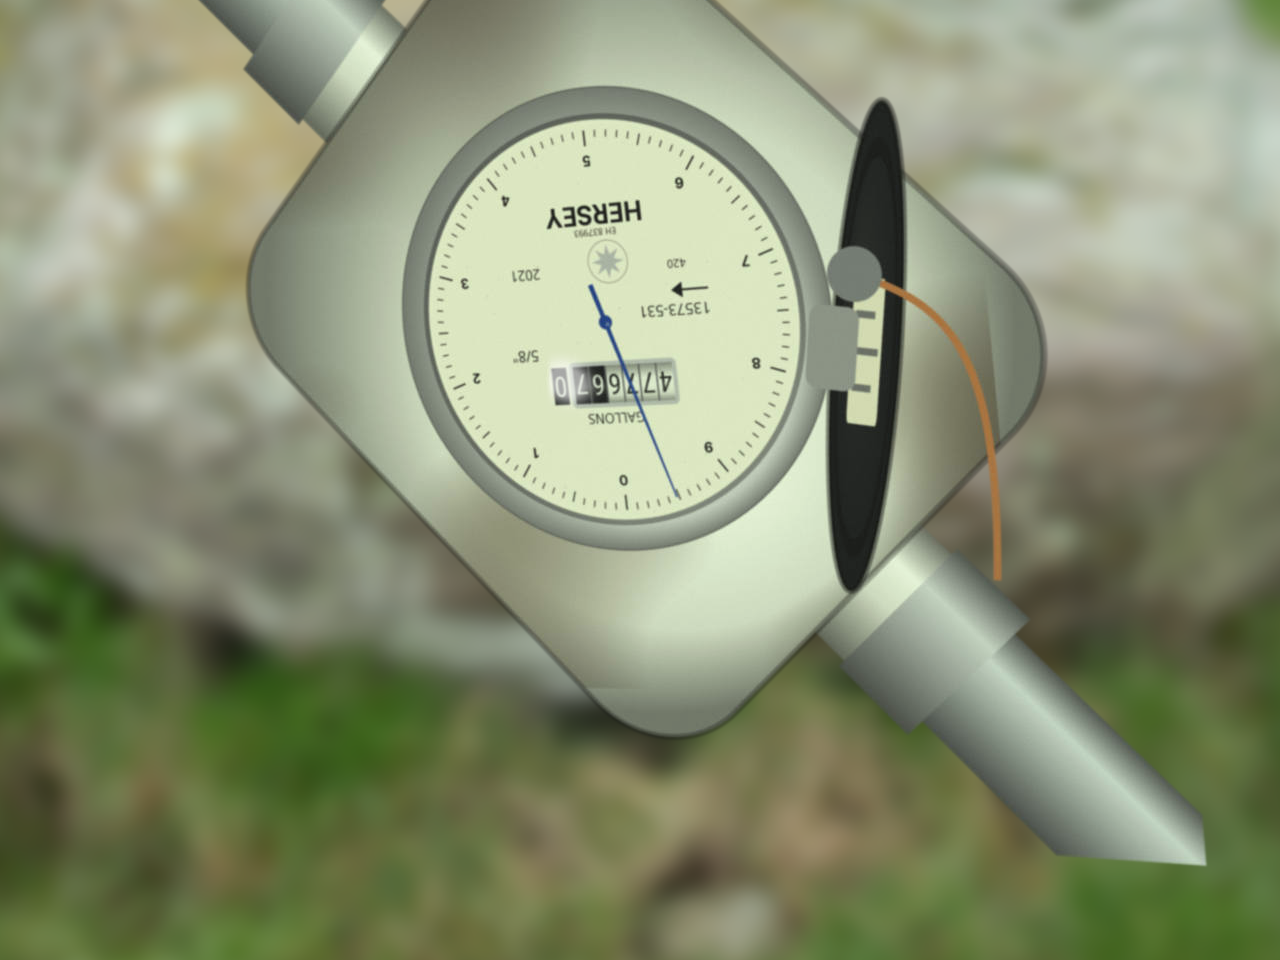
4776669.5 gal
